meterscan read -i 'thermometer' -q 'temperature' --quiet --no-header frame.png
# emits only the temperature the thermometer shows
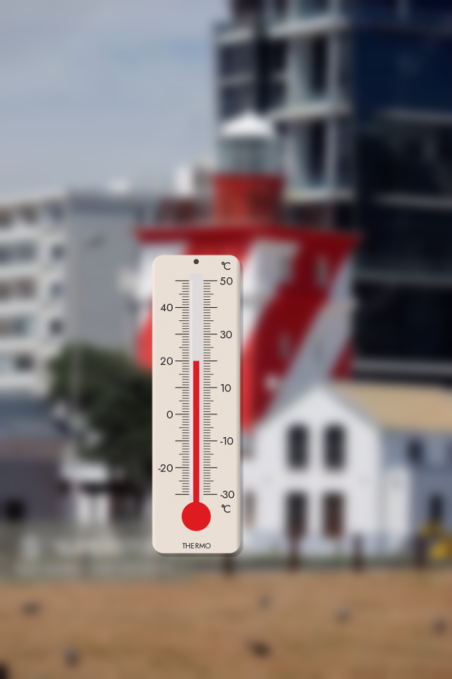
20 °C
